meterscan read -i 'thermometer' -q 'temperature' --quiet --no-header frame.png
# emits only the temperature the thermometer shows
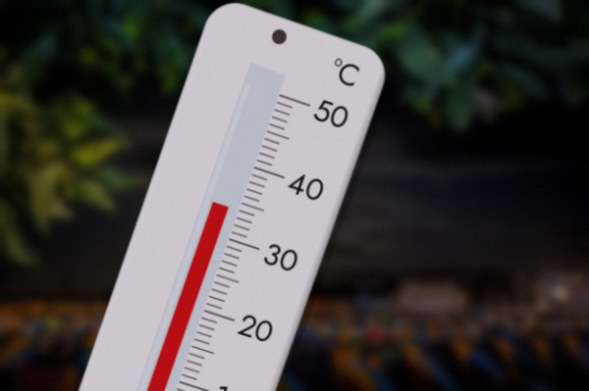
34 °C
